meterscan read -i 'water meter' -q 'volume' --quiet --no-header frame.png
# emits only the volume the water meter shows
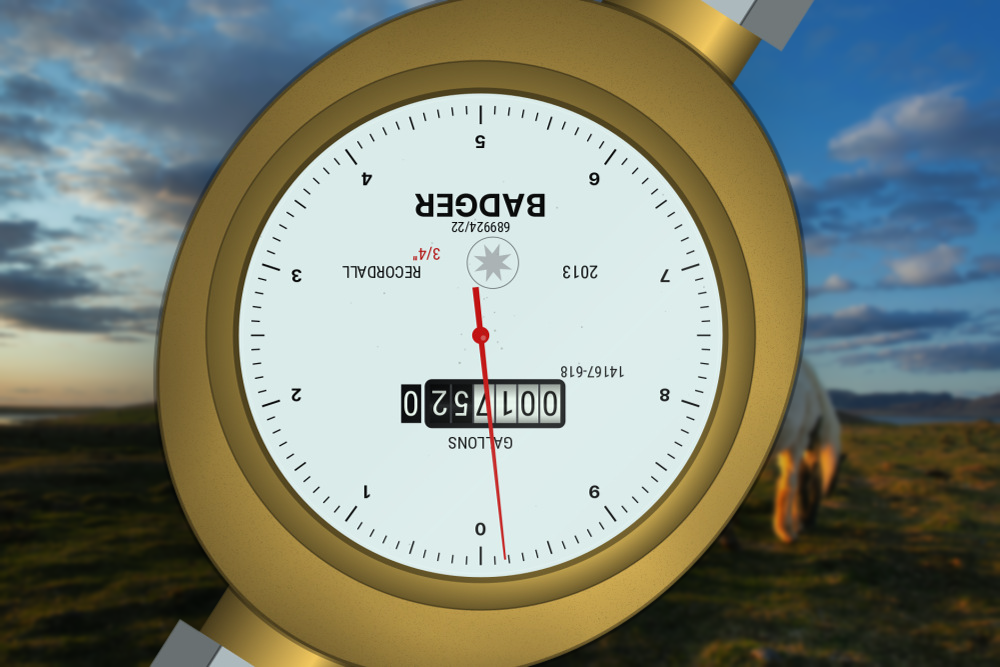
17519.8 gal
